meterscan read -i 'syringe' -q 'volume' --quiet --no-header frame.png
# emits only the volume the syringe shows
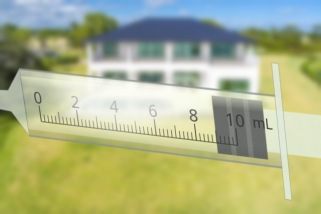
9 mL
